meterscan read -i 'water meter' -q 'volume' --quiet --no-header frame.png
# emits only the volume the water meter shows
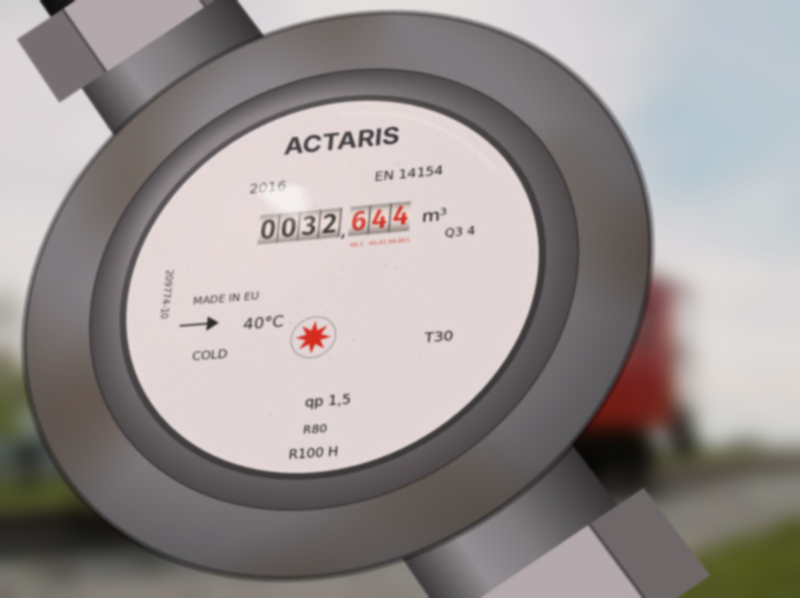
32.644 m³
